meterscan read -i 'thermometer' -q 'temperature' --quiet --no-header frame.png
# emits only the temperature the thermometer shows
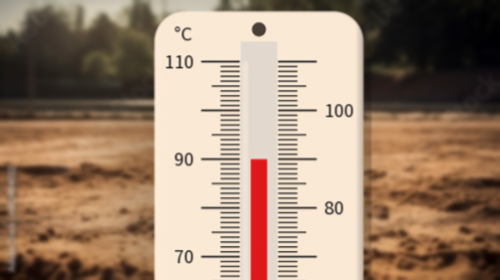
90 °C
